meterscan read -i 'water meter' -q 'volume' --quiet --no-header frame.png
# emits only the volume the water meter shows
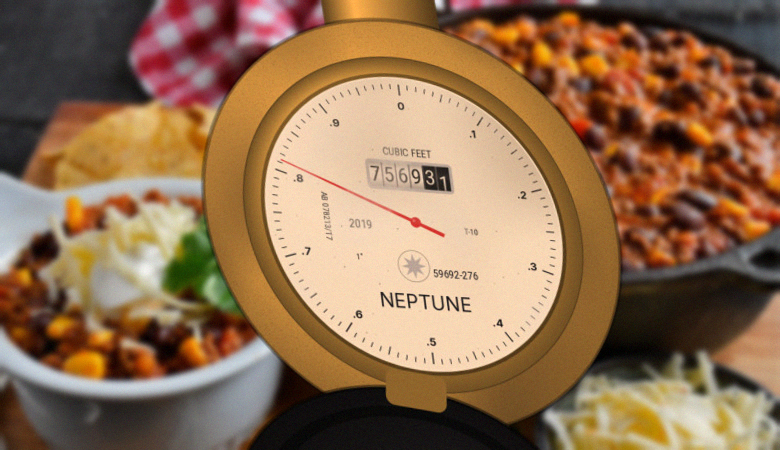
756930.81 ft³
